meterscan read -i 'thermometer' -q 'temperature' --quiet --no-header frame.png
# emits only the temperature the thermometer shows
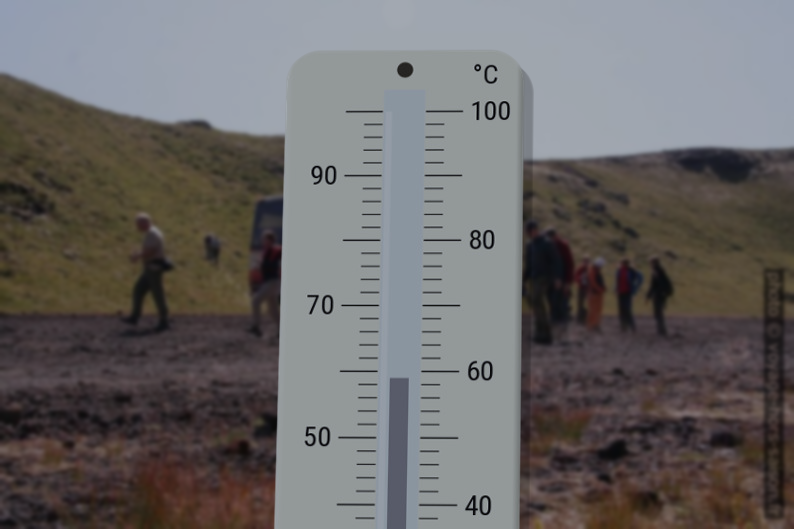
59 °C
